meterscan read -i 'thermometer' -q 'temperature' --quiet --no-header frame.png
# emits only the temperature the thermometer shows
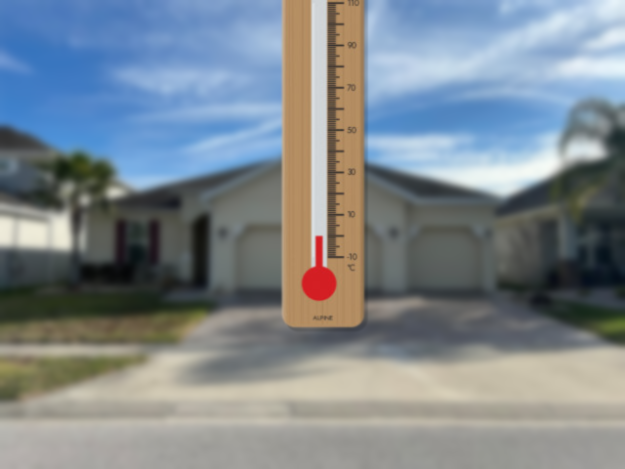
0 °C
